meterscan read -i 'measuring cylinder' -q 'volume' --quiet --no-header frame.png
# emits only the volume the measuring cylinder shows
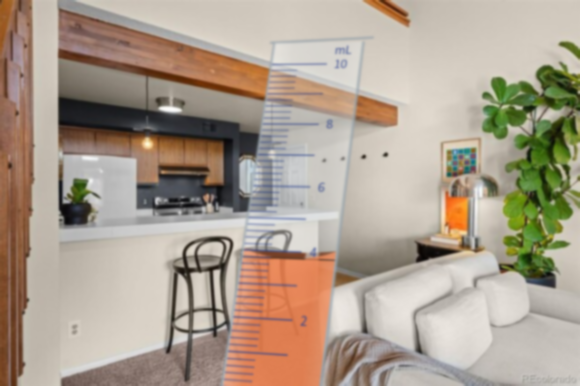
3.8 mL
